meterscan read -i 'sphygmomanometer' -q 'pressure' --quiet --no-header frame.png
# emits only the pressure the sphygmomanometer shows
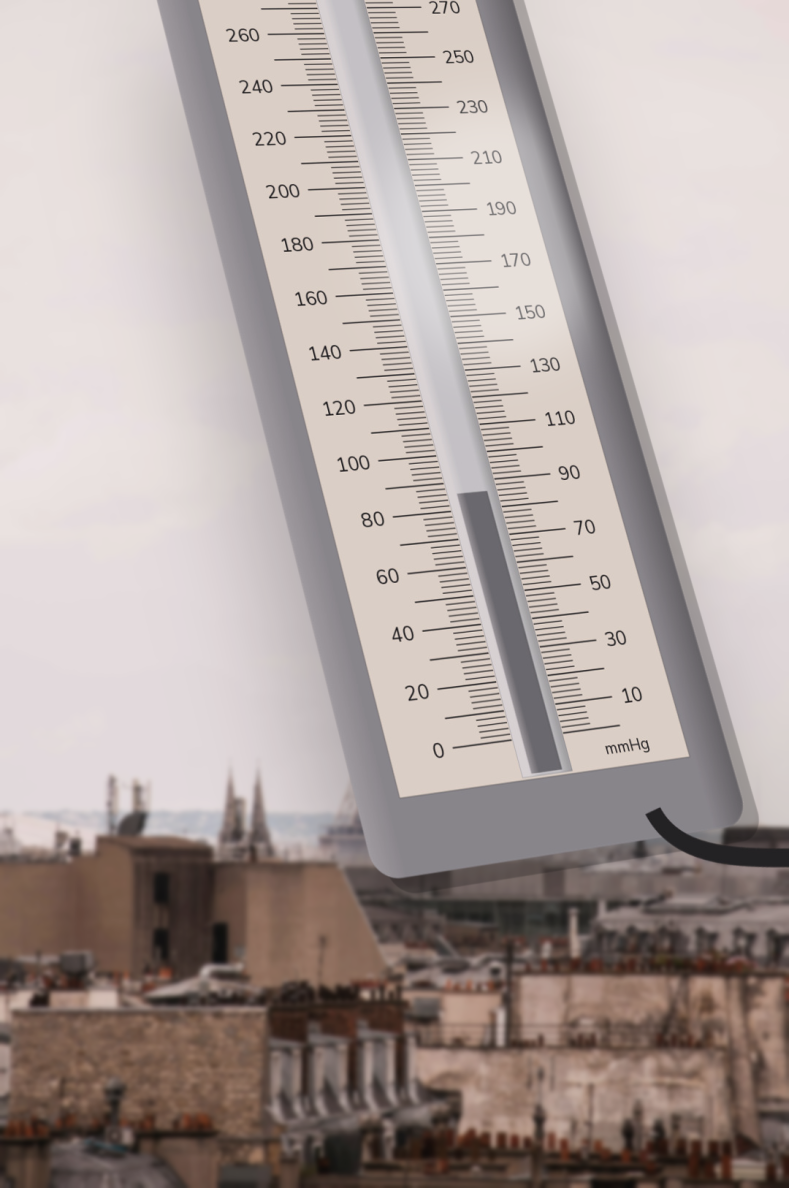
86 mmHg
